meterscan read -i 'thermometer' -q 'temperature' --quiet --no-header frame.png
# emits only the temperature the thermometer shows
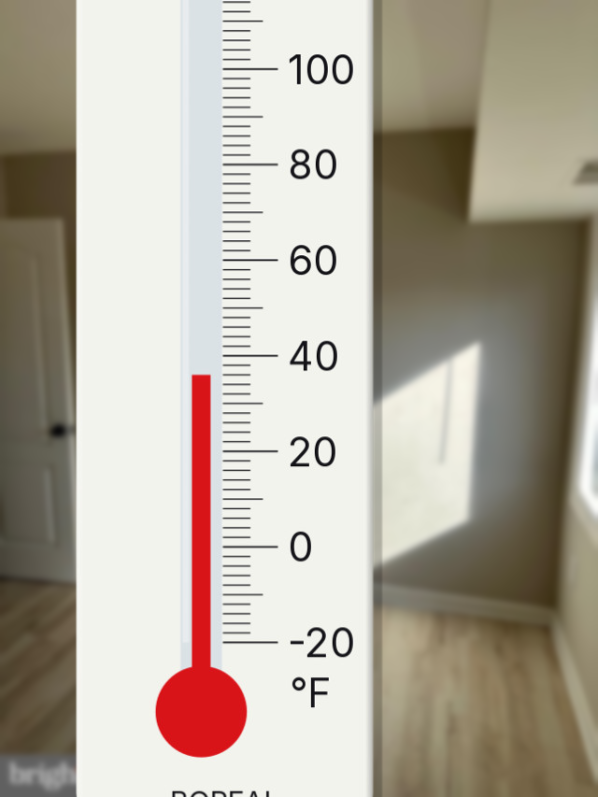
36 °F
